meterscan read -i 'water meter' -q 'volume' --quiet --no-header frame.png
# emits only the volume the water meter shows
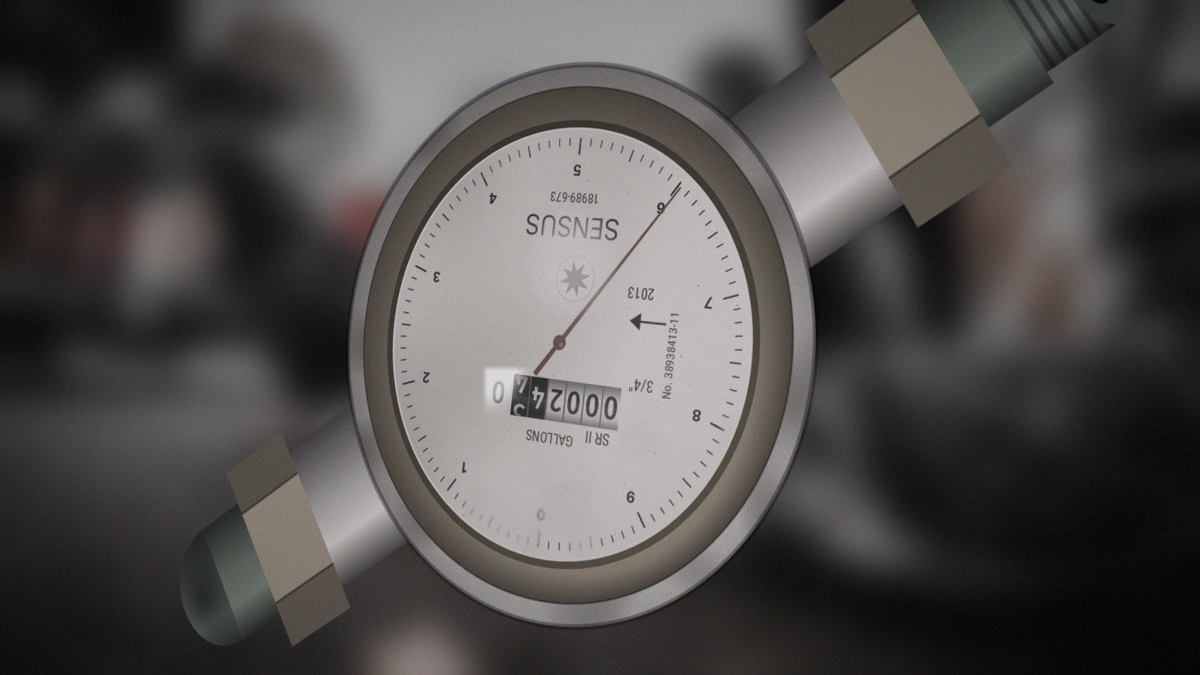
2436.0 gal
